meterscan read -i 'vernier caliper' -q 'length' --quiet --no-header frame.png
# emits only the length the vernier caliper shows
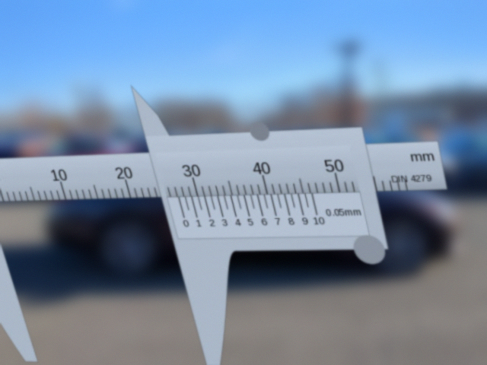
27.2 mm
